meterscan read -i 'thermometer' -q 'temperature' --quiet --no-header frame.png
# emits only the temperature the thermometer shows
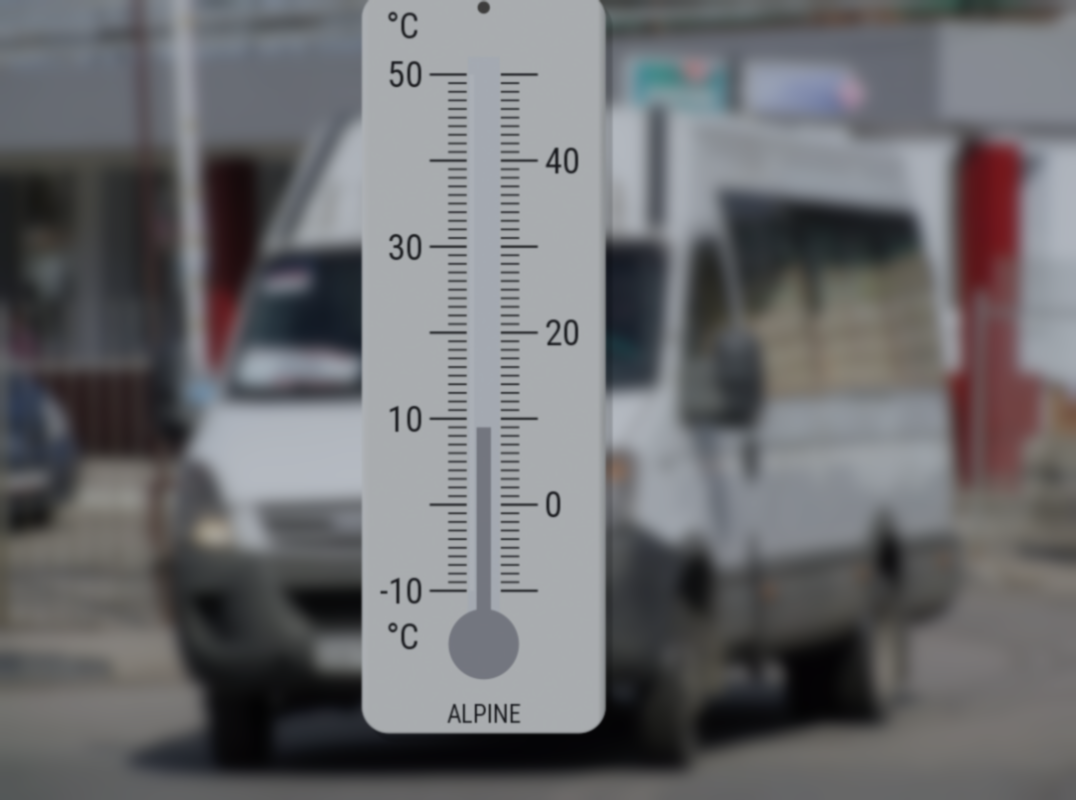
9 °C
